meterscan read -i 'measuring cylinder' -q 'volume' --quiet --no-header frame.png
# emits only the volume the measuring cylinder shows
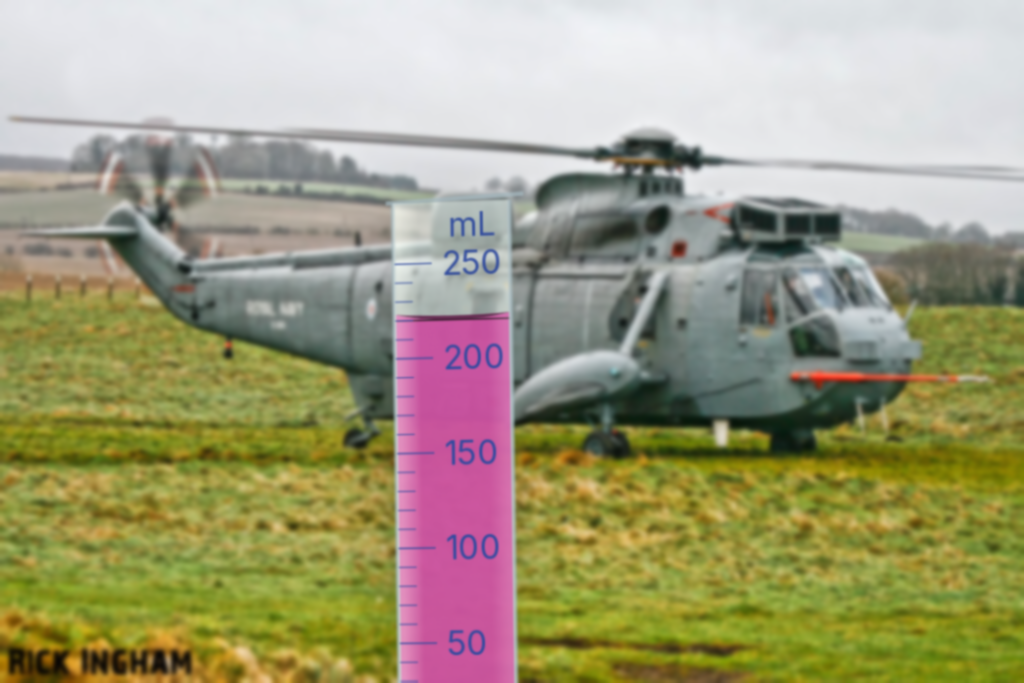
220 mL
